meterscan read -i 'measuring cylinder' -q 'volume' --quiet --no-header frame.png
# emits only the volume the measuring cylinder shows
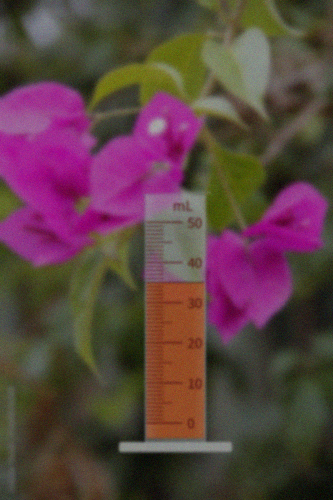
35 mL
